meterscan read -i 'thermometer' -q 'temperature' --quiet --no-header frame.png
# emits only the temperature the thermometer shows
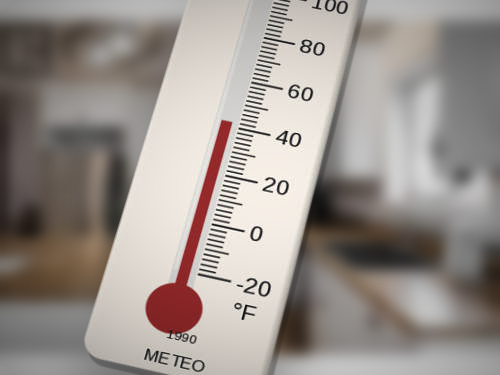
42 °F
